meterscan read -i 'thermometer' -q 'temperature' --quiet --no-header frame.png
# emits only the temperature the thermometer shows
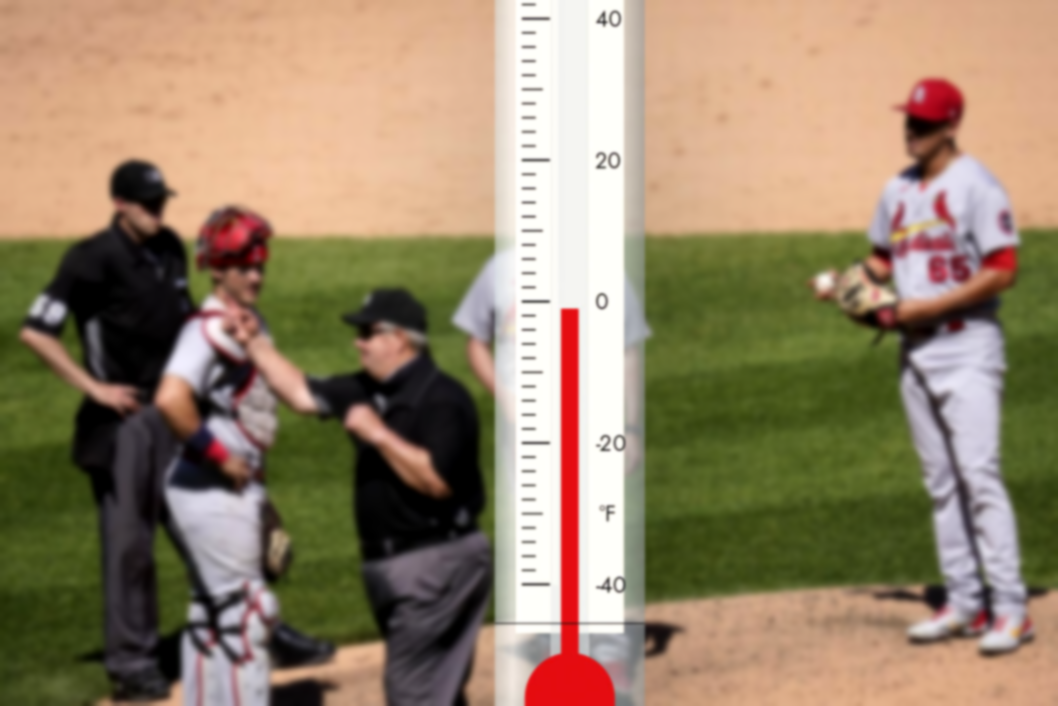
-1 °F
